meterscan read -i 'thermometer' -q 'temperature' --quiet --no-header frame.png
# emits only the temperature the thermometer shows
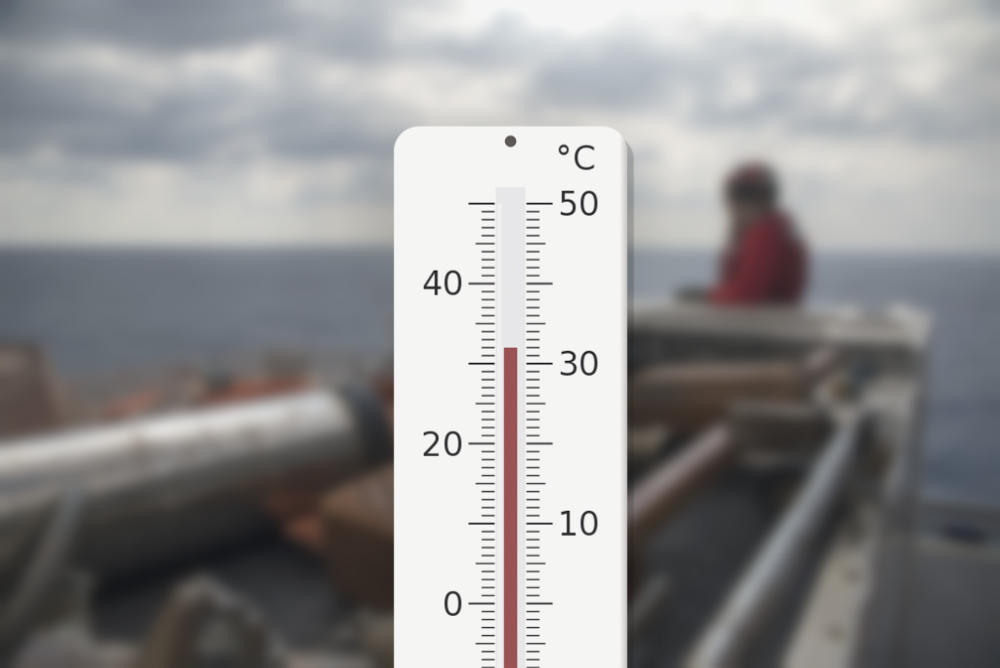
32 °C
